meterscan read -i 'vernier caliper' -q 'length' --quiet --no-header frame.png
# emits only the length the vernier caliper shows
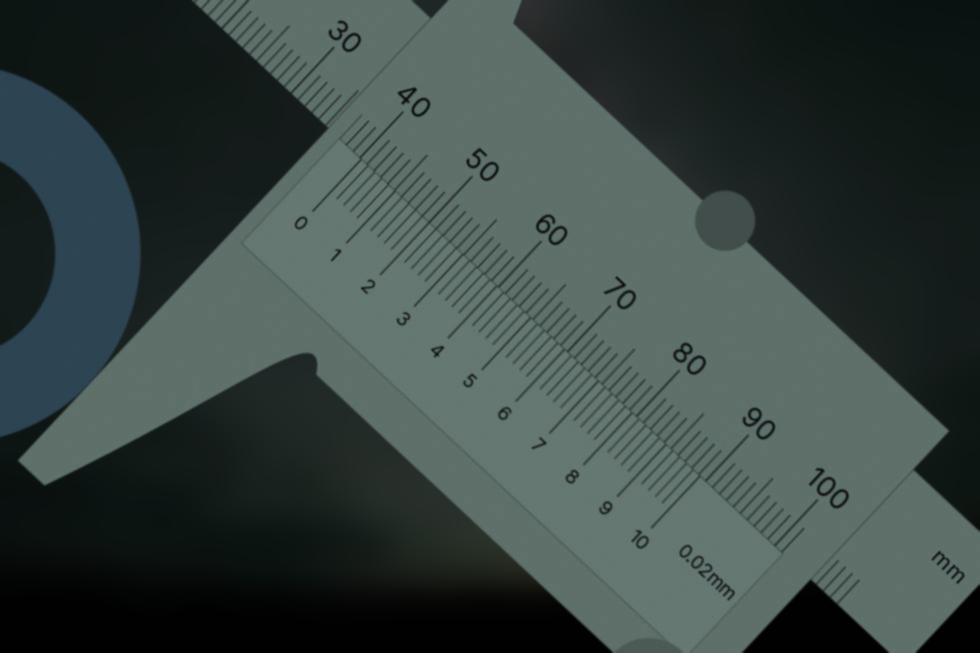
40.2 mm
